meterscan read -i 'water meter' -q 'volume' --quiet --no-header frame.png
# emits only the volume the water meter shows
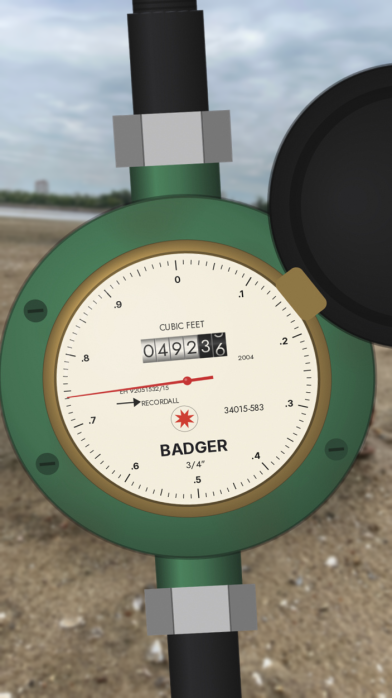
49235.74 ft³
